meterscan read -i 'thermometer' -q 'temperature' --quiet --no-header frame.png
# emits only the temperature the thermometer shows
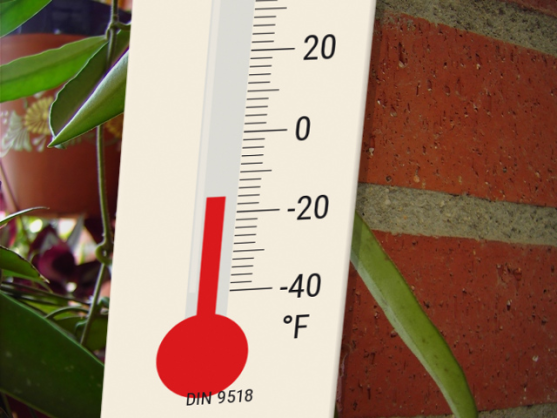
-16 °F
